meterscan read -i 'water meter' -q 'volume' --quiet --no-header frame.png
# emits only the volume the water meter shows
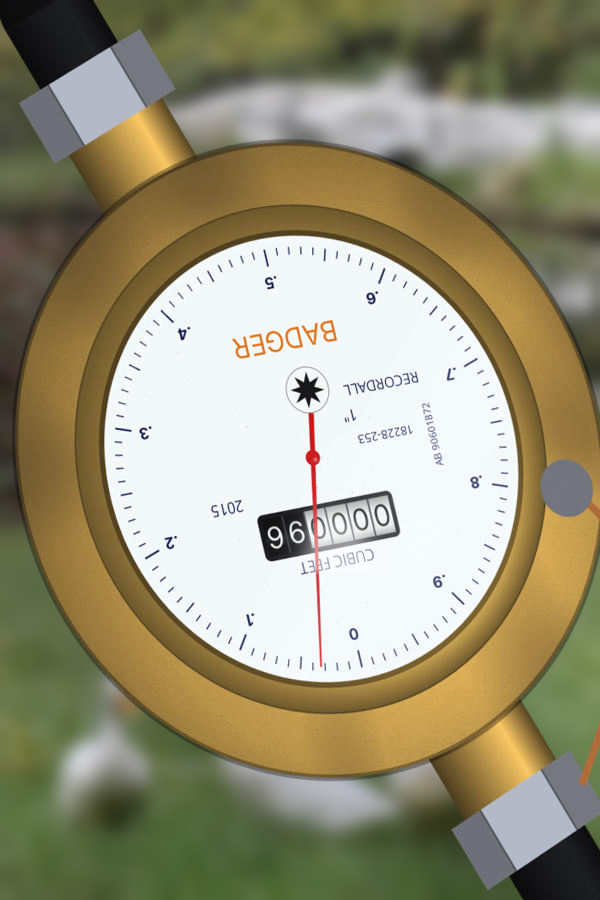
96.03 ft³
